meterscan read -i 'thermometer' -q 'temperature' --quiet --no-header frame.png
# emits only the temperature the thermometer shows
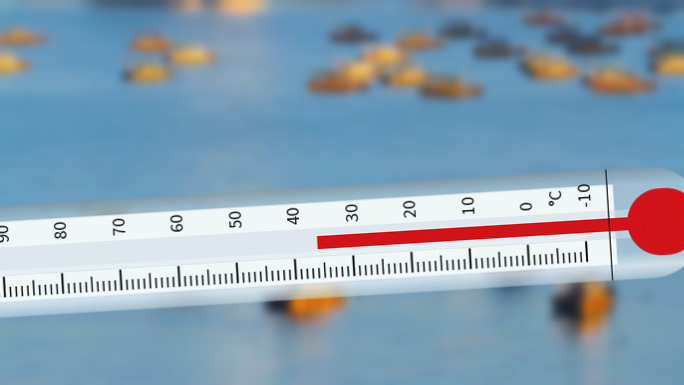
36 °C
